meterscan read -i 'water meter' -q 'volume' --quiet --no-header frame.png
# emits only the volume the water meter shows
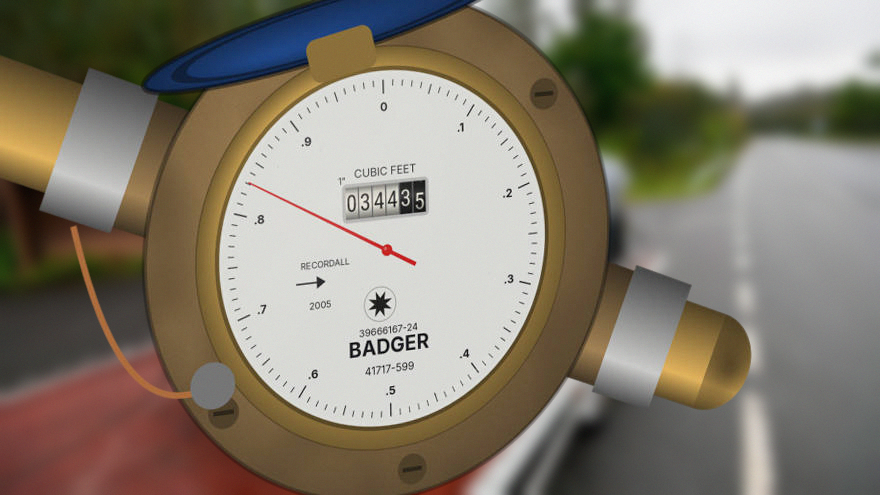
34434.83 ft³
